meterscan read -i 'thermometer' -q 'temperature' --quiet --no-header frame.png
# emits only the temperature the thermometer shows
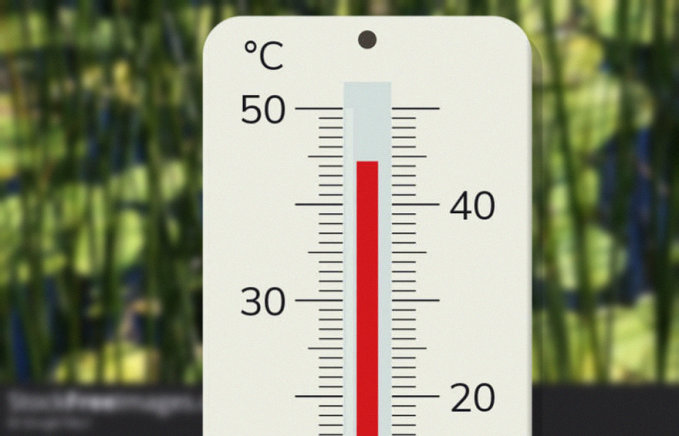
44.5 °C
